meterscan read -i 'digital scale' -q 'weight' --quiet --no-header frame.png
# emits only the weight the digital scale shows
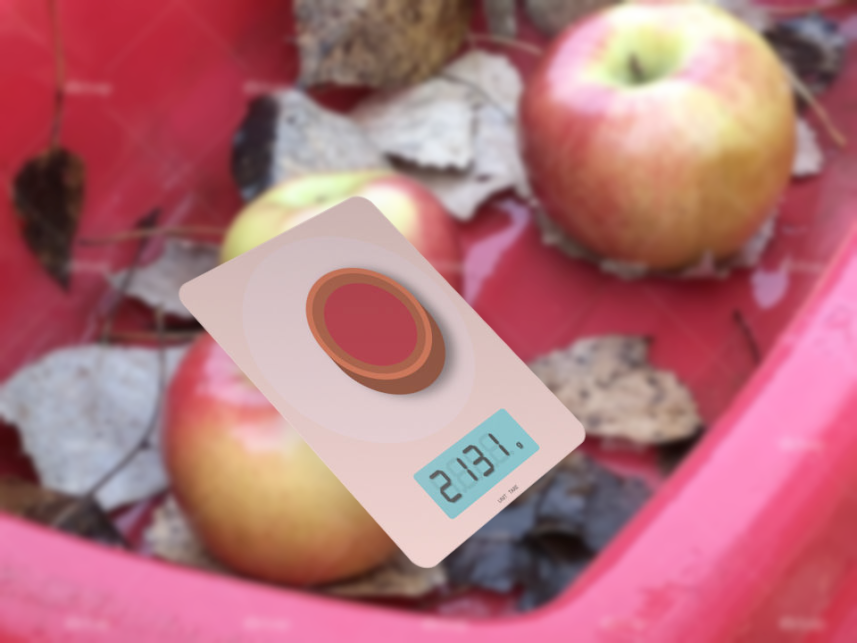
2131 g
